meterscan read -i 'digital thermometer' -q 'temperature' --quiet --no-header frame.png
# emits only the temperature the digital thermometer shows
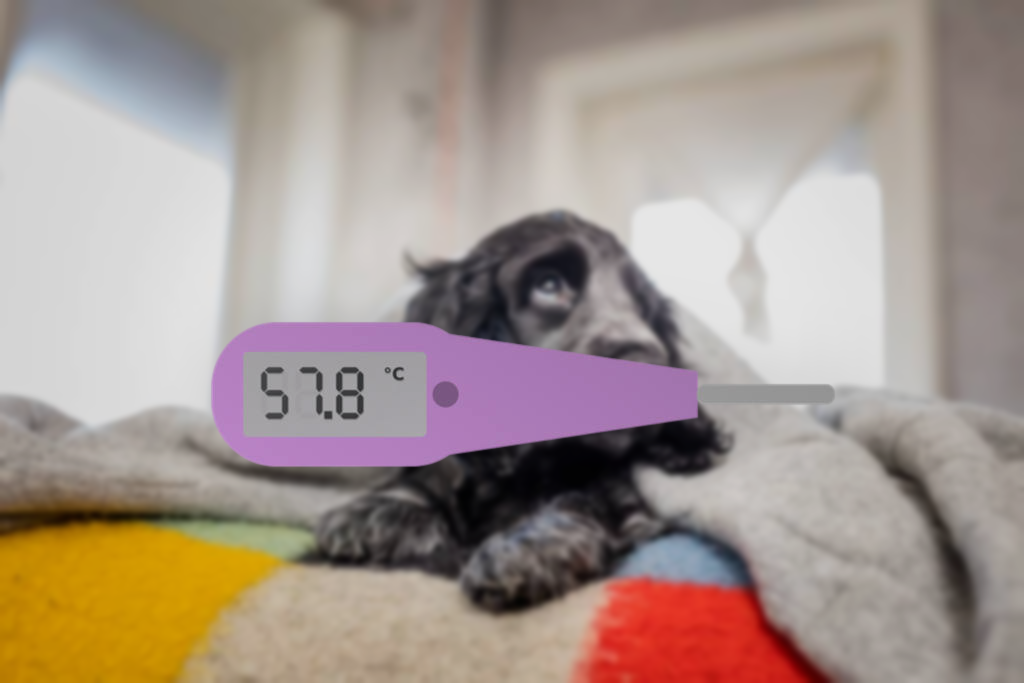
57.8 °C
